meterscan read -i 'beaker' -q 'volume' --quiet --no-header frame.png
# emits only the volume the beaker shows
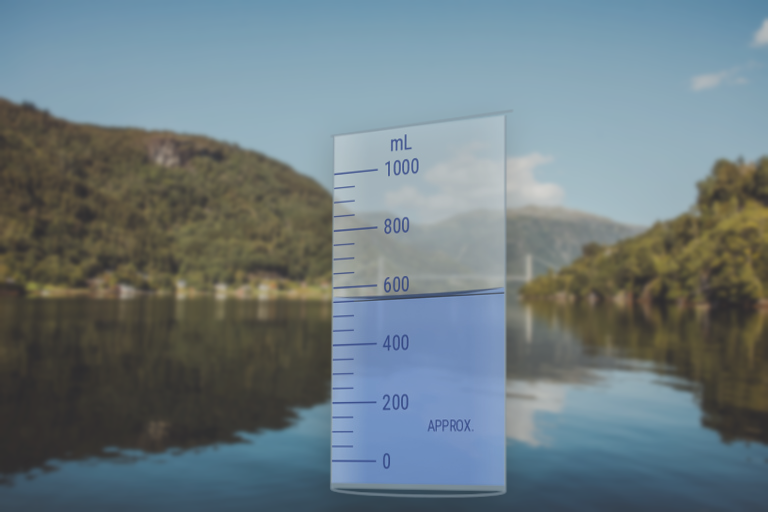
550 mL
